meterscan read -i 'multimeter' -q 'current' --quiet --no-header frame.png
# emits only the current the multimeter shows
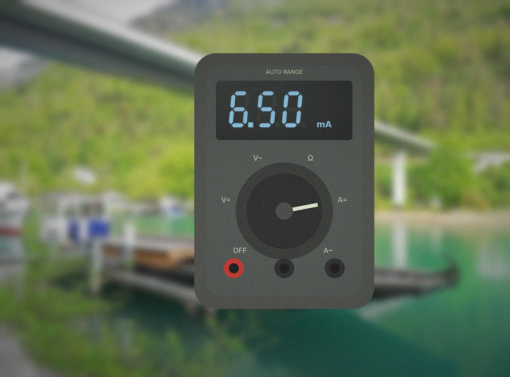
6.50 mA
